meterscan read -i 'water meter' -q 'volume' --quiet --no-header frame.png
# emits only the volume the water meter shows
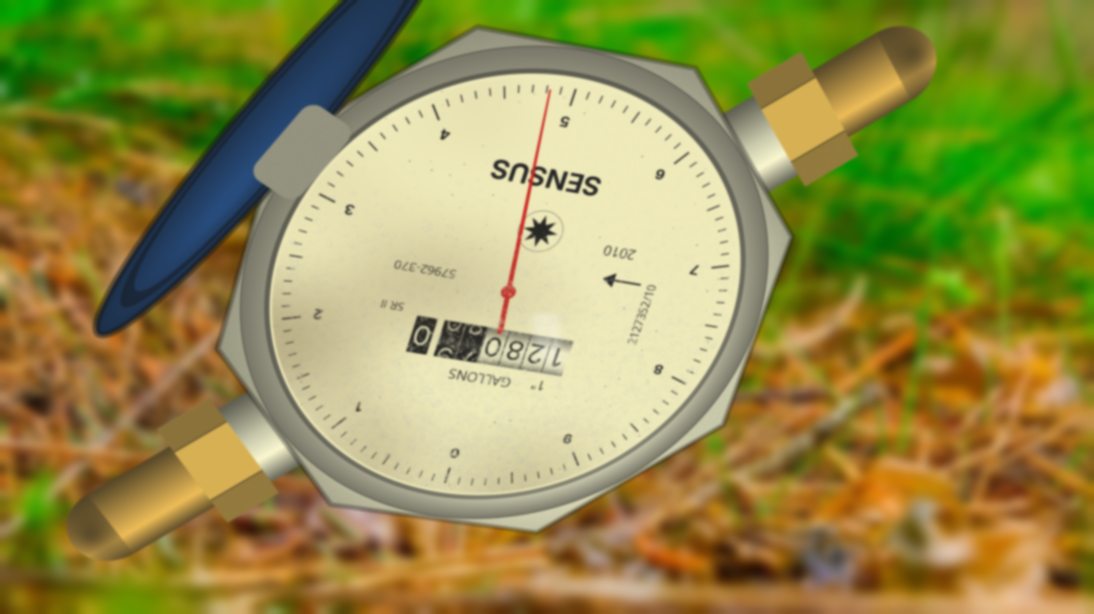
1280794.8 gal
